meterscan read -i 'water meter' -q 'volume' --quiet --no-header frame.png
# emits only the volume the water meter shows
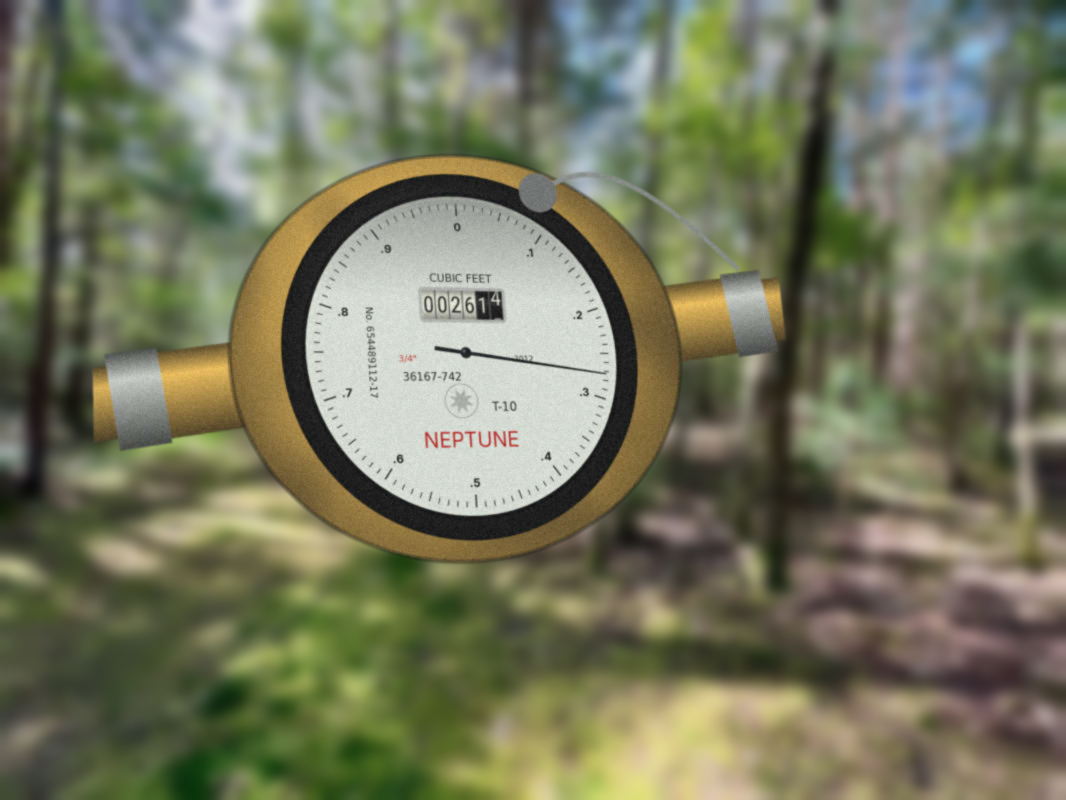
2614.27 ft³
